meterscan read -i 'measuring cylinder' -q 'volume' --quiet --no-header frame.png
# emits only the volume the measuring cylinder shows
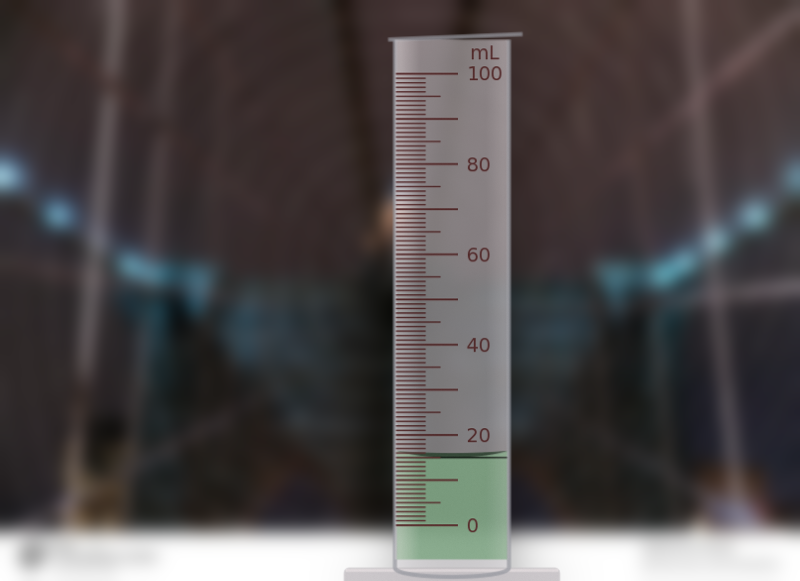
15 mL
